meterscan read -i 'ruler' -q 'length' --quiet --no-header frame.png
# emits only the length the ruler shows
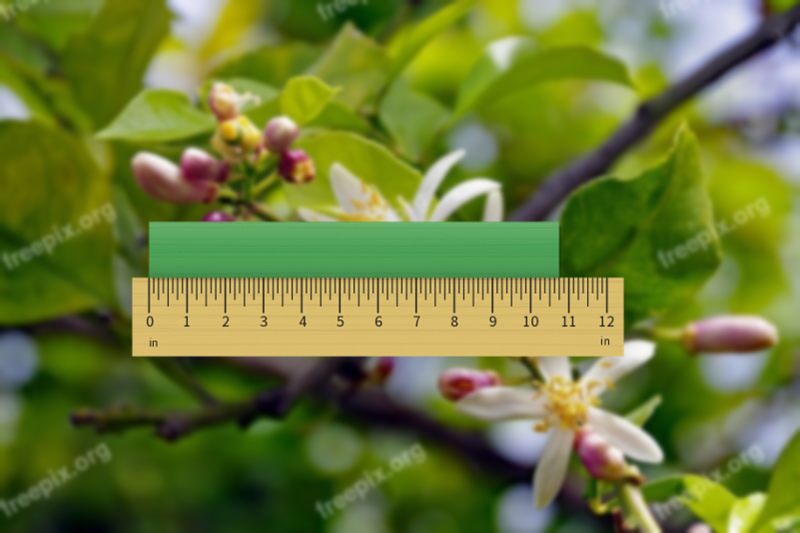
10.75 in
